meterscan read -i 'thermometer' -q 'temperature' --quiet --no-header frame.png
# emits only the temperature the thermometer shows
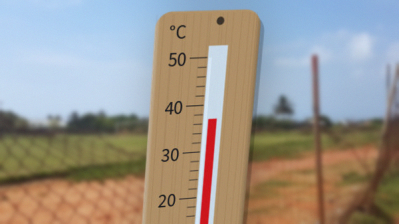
37 °C
